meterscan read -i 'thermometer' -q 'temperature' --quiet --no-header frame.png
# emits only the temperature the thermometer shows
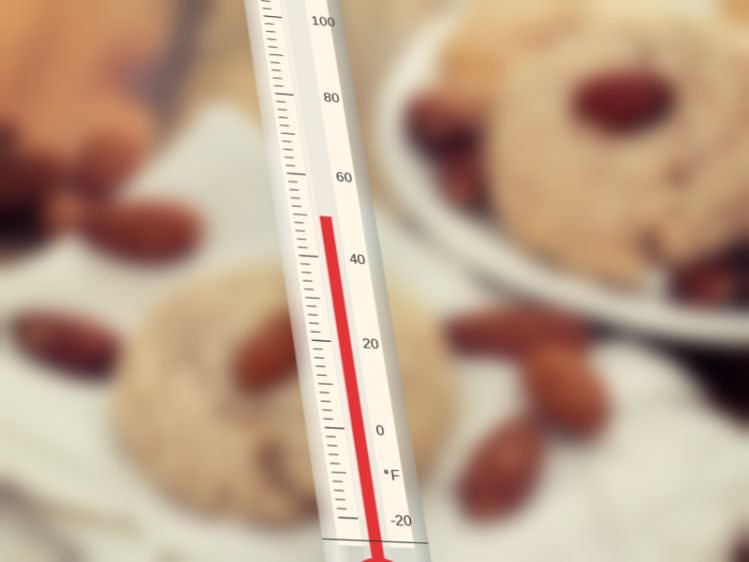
50 °F
